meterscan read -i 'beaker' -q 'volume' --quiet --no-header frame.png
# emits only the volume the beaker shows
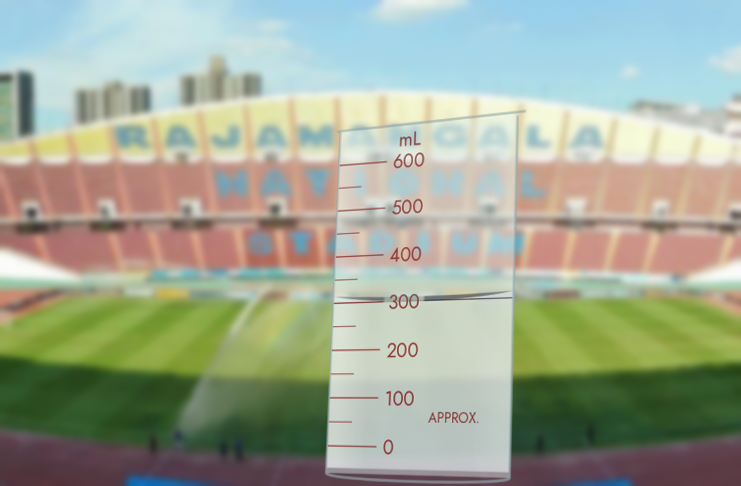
300 mL
